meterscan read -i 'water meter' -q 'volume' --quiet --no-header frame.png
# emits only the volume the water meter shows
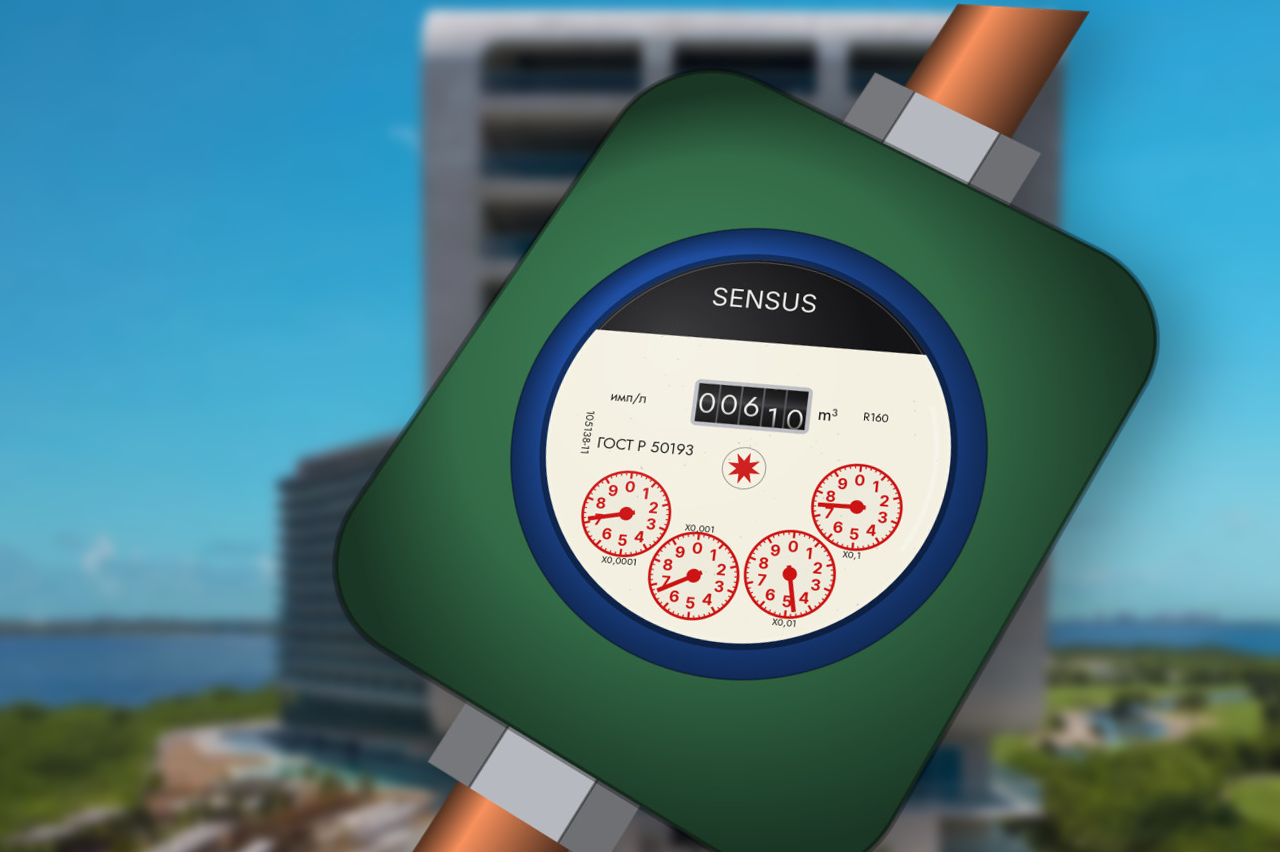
609.7467 m³
